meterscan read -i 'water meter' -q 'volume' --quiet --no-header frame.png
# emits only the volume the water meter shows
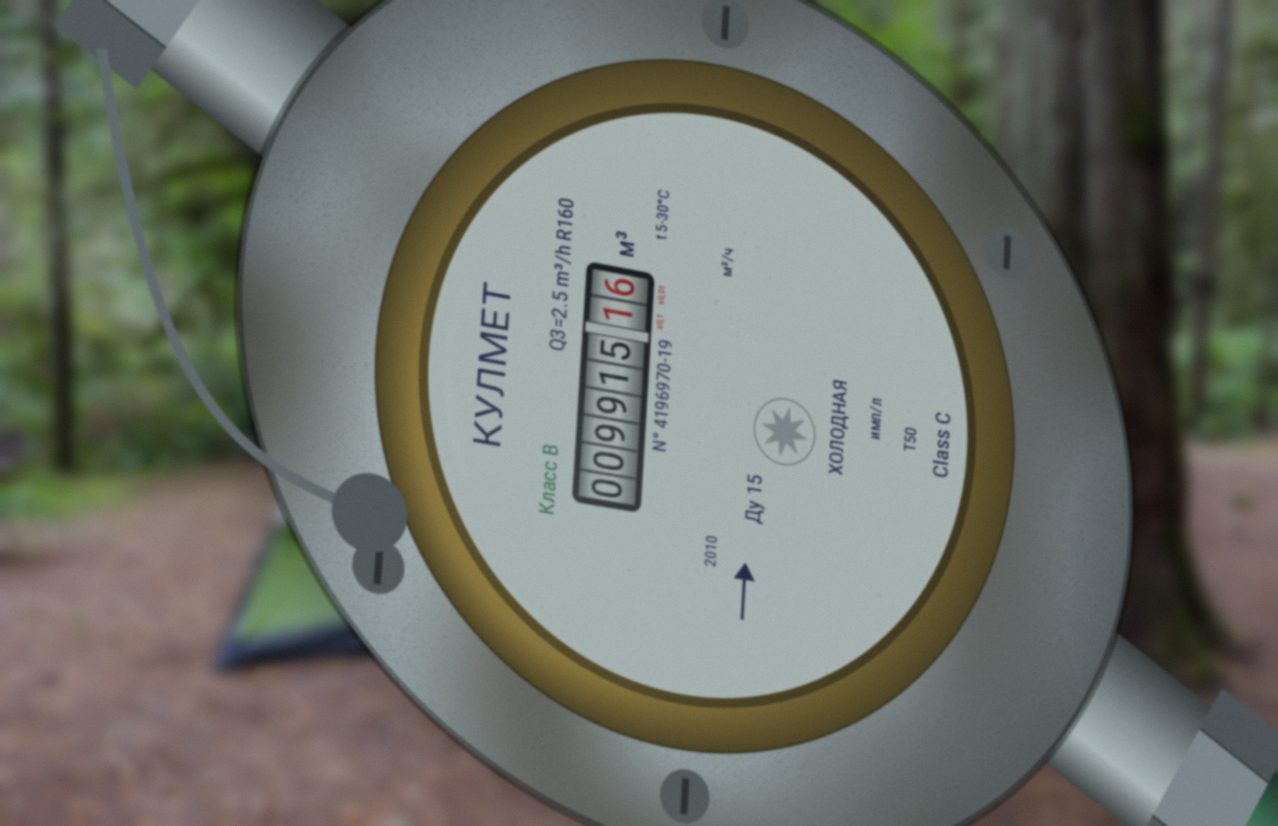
9915.16 m³
